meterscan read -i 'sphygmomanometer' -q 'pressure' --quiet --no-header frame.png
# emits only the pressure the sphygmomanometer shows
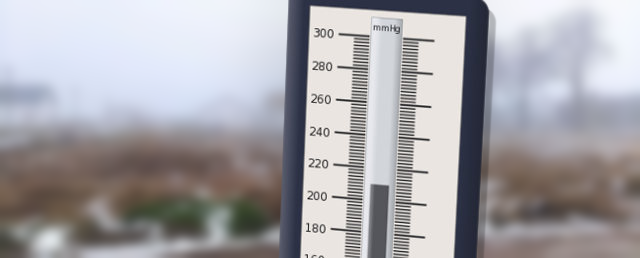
210 mmHg
